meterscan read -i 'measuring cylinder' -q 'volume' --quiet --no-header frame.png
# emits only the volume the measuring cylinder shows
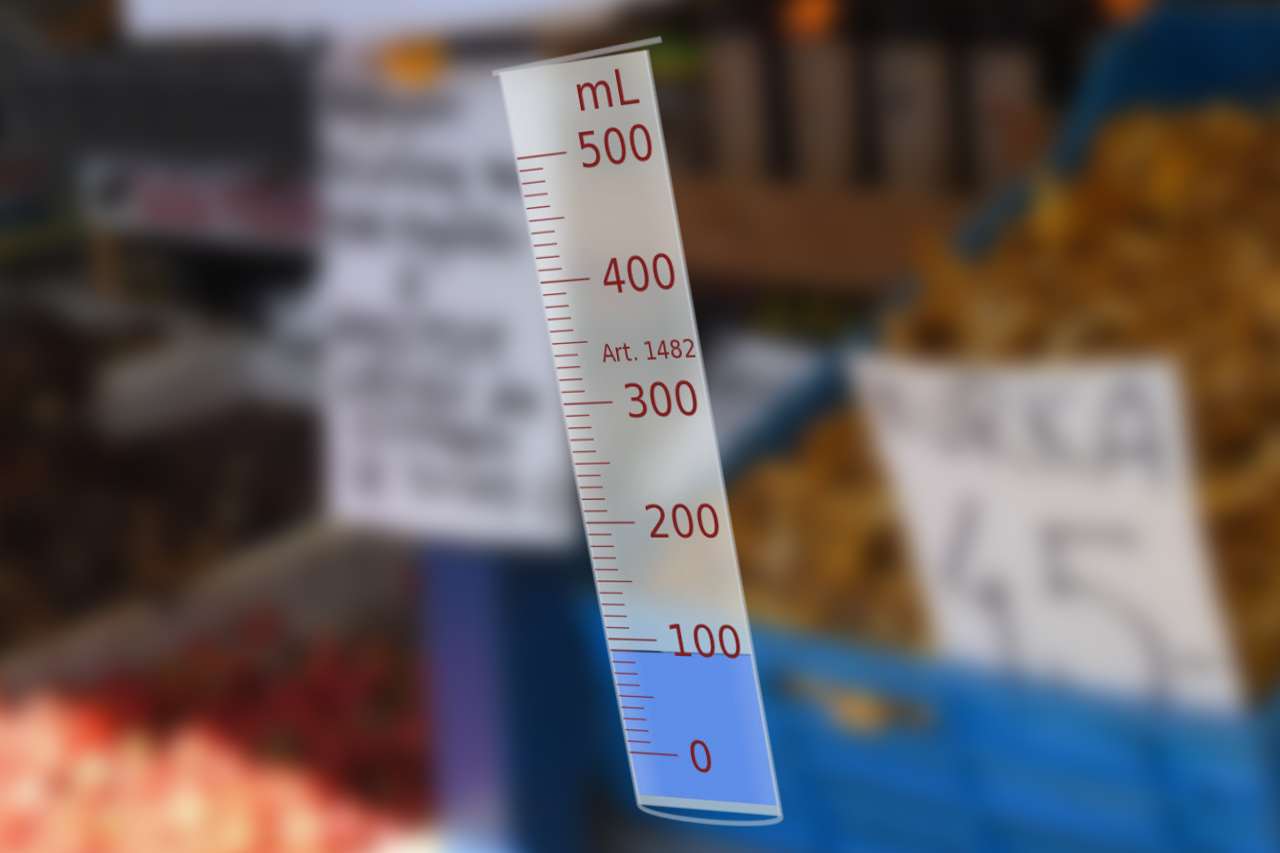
90 mL
